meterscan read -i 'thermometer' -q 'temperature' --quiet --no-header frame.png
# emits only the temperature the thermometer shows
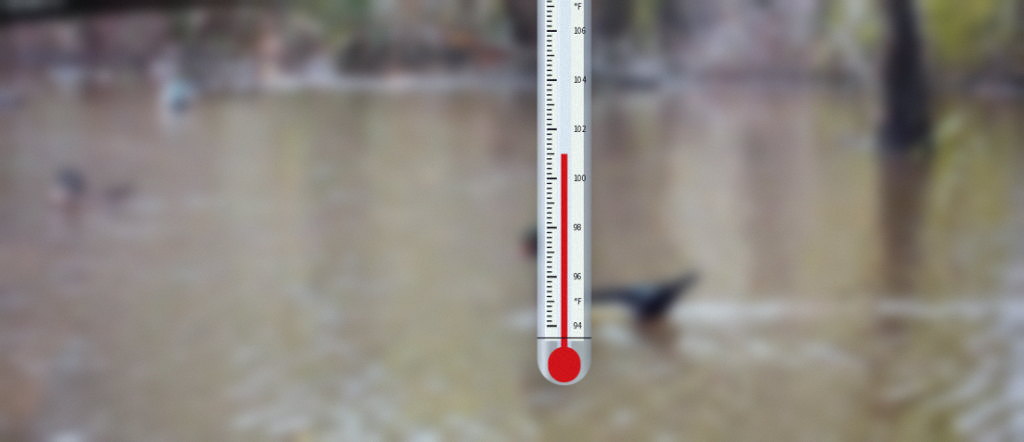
101 °F
